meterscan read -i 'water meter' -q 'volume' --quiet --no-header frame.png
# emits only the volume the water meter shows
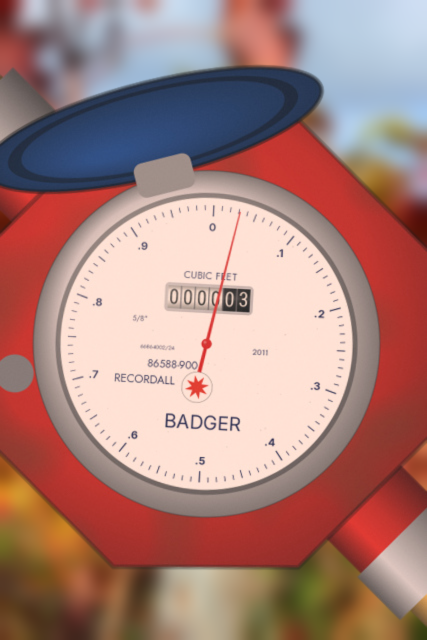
3.03 ft³
